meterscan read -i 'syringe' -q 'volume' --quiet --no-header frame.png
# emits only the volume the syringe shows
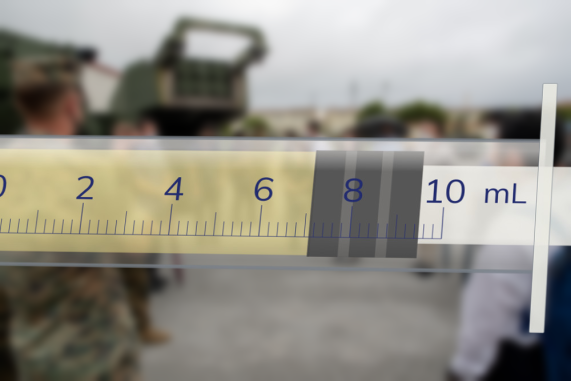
7.1 mL
